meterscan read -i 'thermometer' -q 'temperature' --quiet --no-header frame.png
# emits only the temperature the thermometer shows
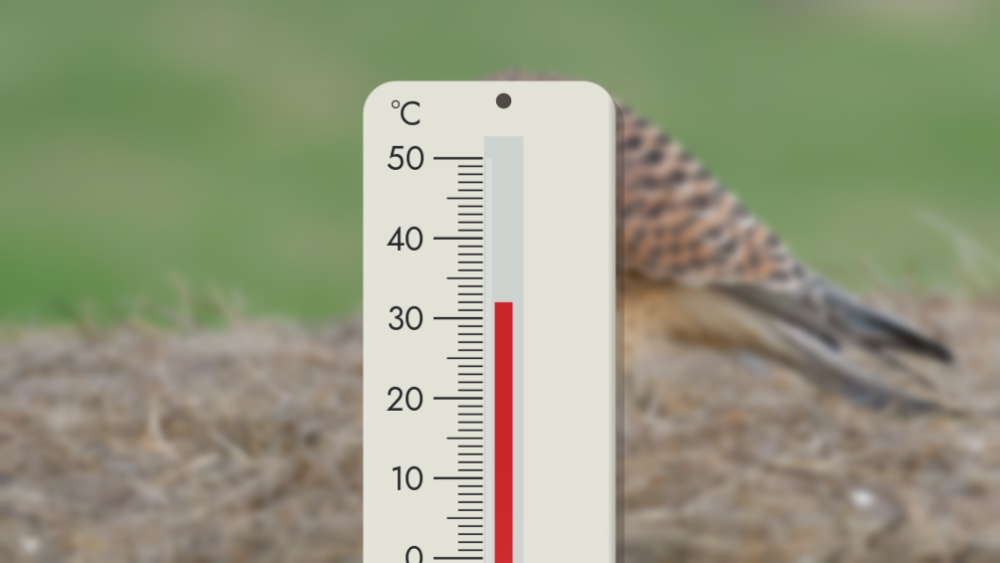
32 °C
